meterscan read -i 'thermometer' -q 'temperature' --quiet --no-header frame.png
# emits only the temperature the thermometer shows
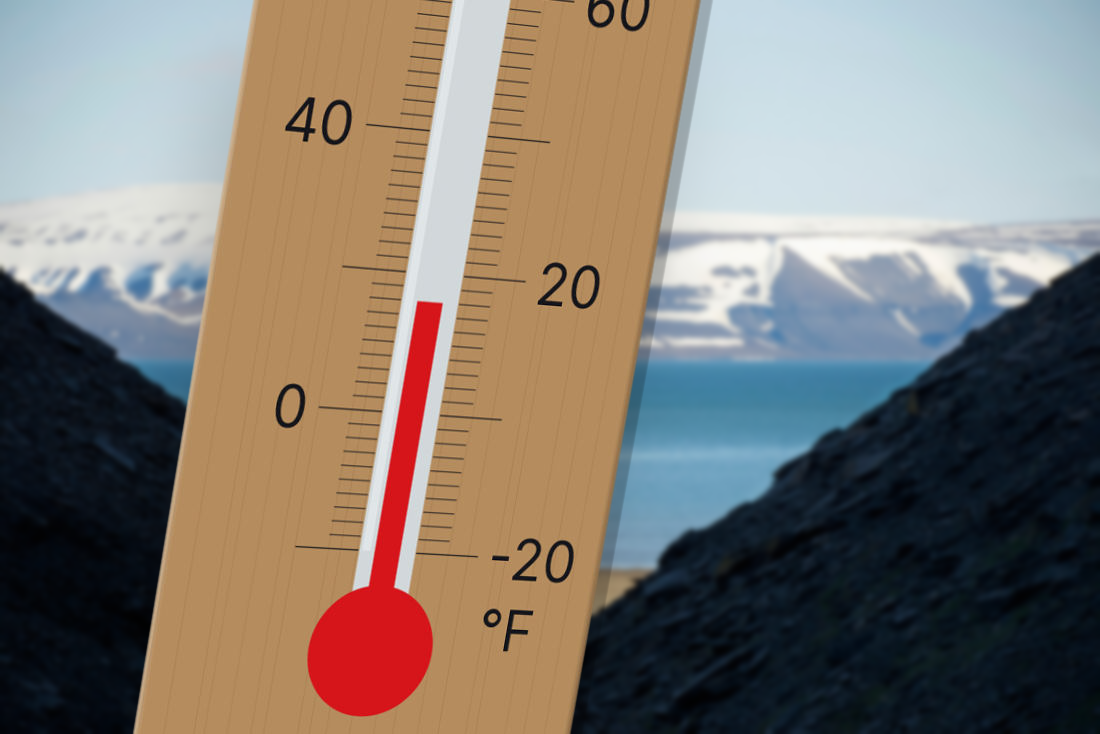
16 °F
